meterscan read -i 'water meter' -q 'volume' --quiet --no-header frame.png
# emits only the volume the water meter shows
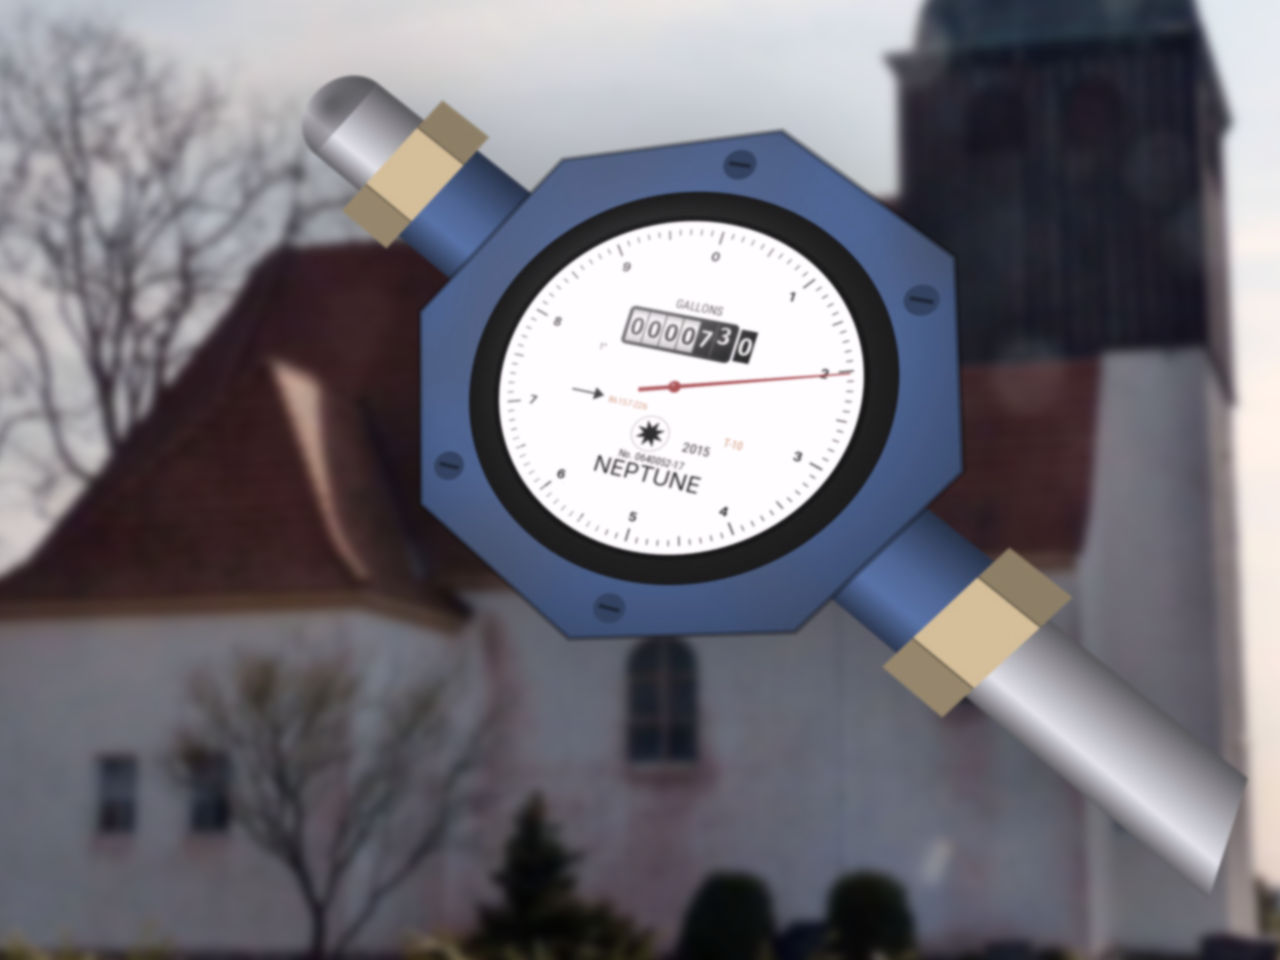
732.0 gal
